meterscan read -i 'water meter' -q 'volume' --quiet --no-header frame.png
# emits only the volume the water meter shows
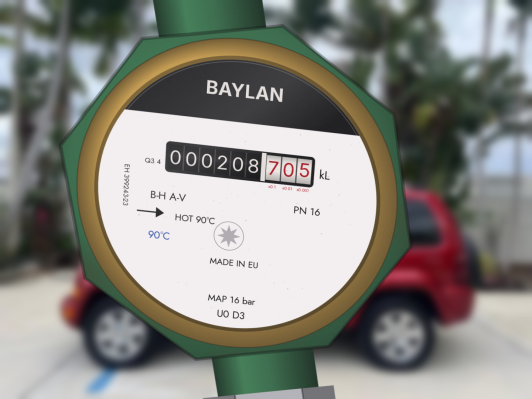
208.705 kL
